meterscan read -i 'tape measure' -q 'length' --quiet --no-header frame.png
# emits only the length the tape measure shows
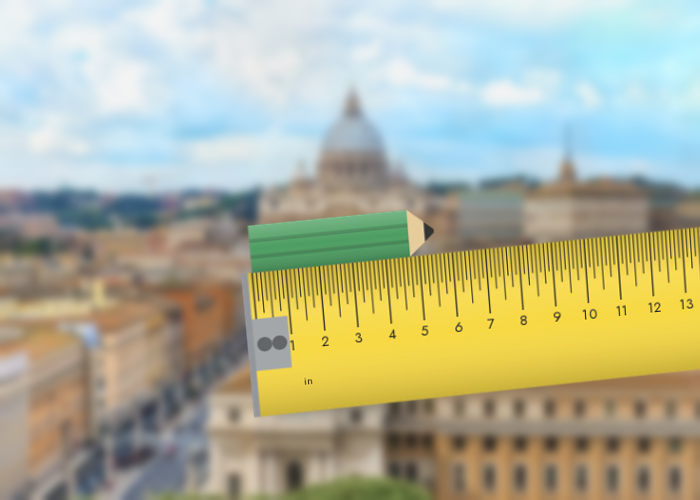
5.5 in
